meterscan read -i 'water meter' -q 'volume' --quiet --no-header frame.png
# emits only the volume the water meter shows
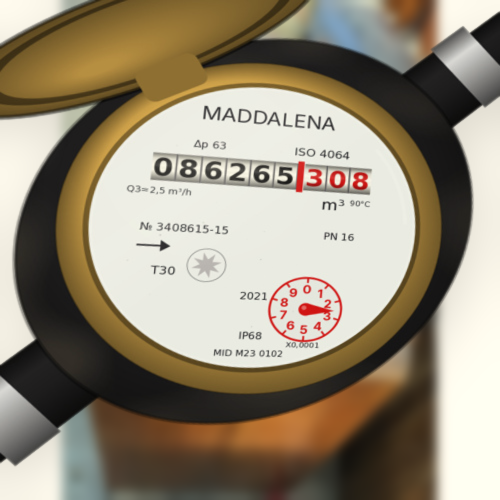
86265.3082 m³
